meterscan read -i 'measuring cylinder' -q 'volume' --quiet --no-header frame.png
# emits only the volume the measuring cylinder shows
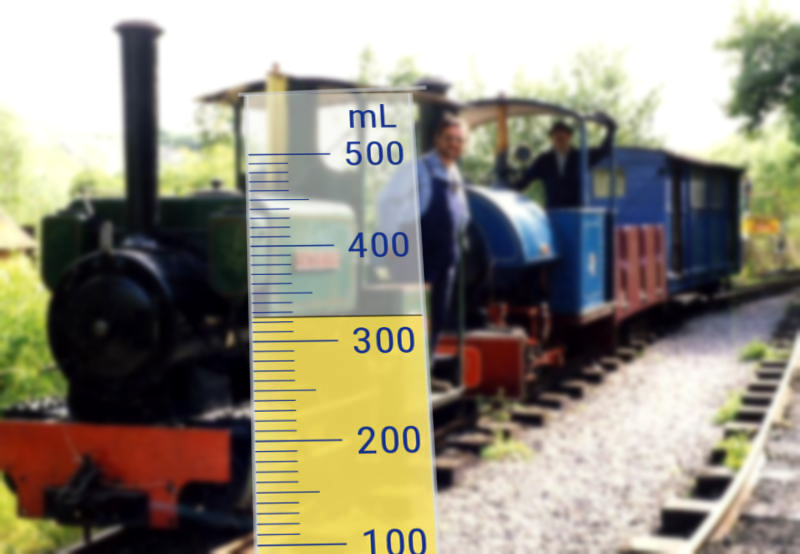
325 mL
